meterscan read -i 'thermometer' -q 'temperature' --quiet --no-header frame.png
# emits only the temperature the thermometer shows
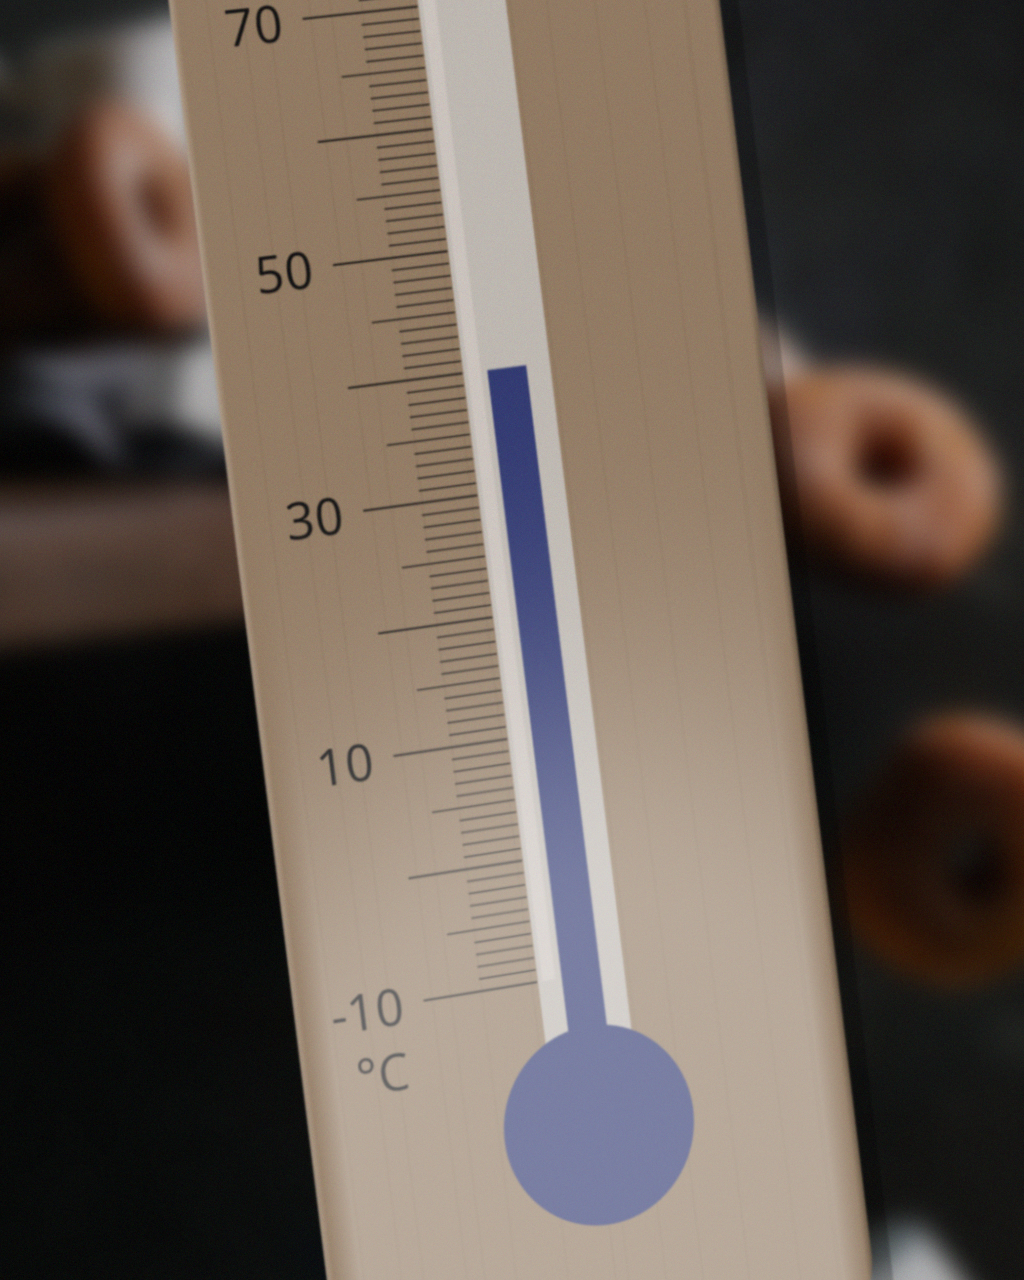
40 °C
